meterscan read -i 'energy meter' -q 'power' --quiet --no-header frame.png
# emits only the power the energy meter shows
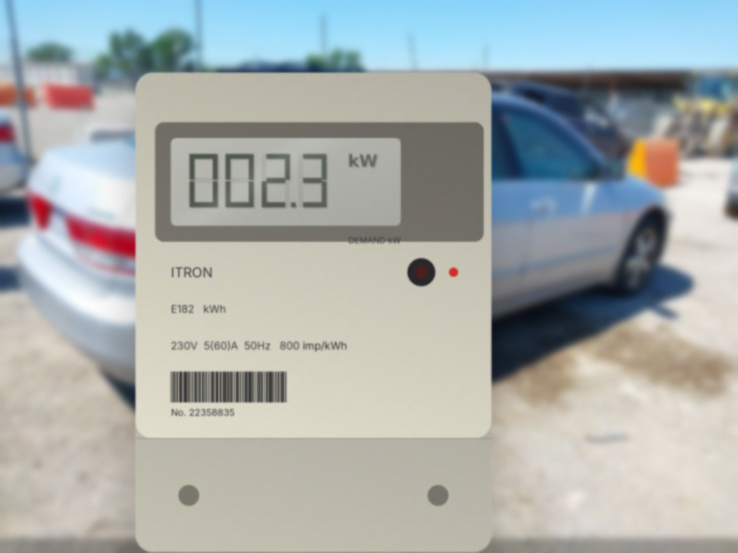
2.3 kW
